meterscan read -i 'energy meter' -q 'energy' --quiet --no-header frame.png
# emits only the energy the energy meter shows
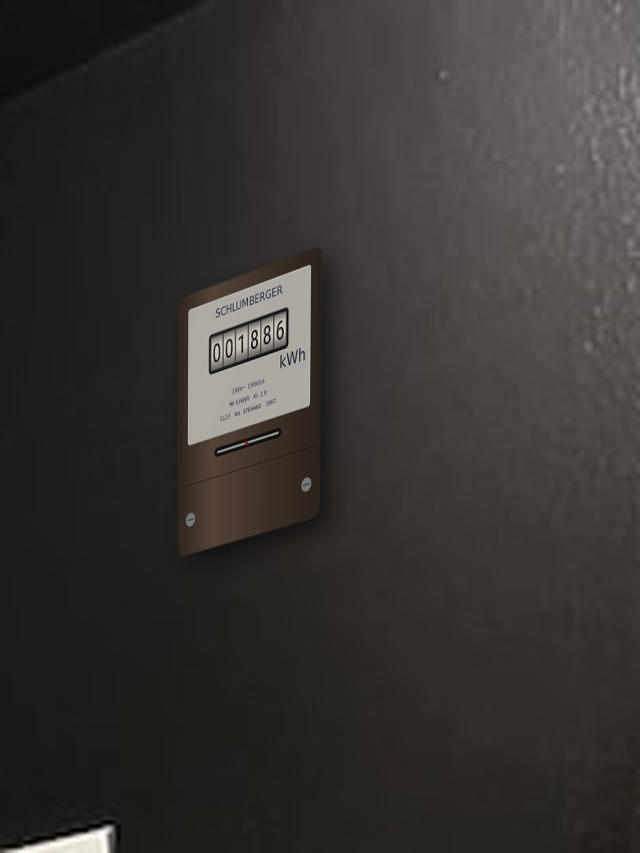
1886 kWh
